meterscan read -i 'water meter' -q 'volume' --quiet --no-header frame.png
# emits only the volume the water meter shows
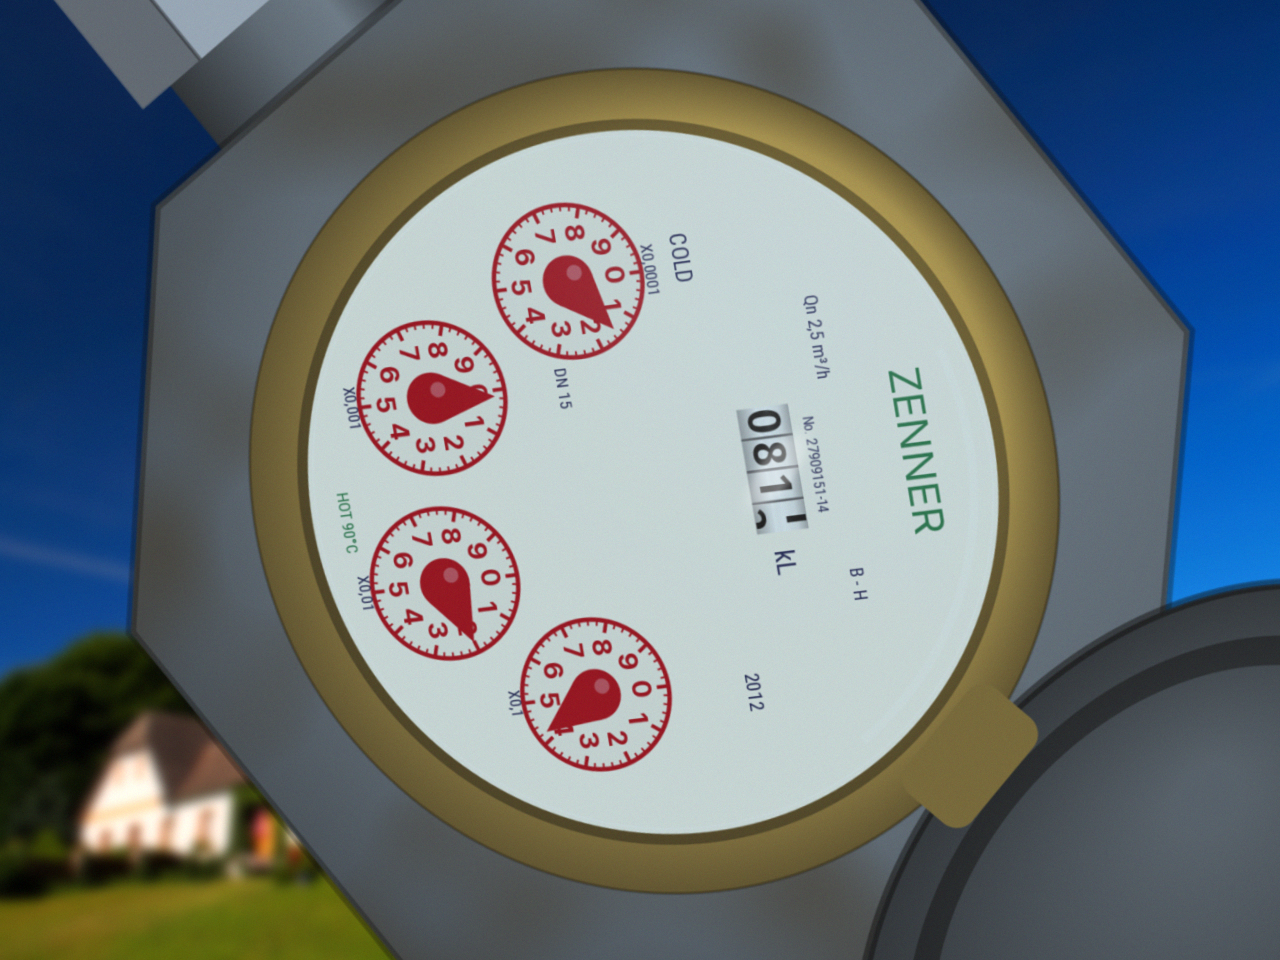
811.4201 kL
